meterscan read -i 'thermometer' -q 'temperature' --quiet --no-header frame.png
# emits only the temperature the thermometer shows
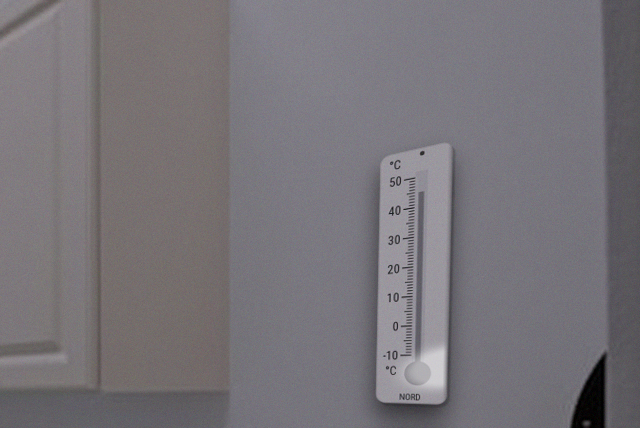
45 °C
